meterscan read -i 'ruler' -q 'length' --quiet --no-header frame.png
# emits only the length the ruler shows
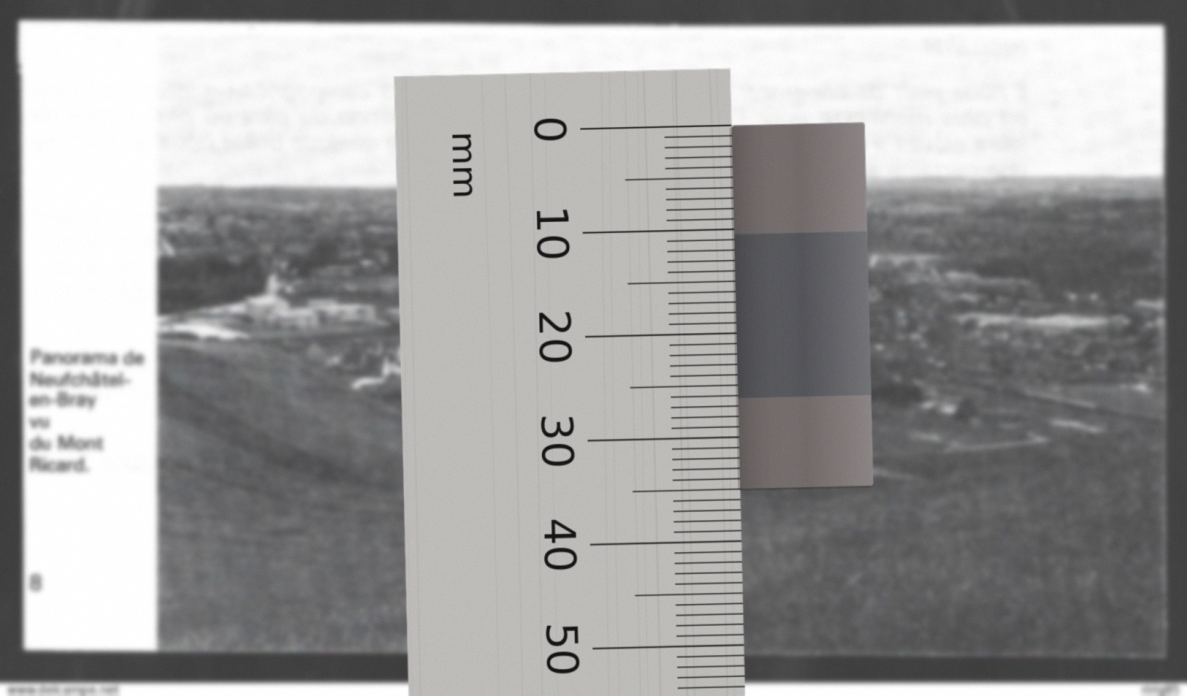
35 mm
